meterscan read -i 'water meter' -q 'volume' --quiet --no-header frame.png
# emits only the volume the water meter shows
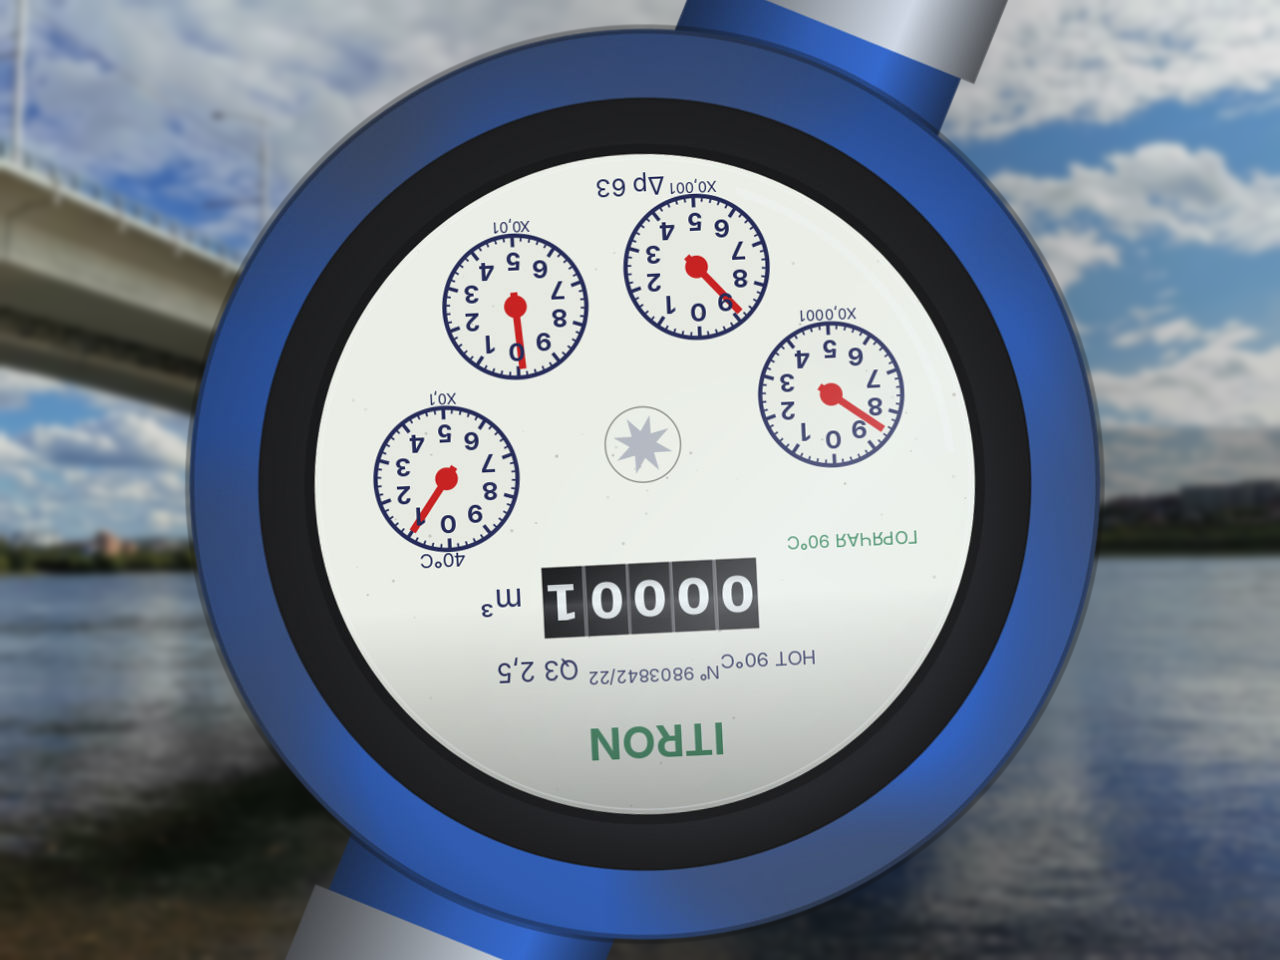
1.0988 m³
